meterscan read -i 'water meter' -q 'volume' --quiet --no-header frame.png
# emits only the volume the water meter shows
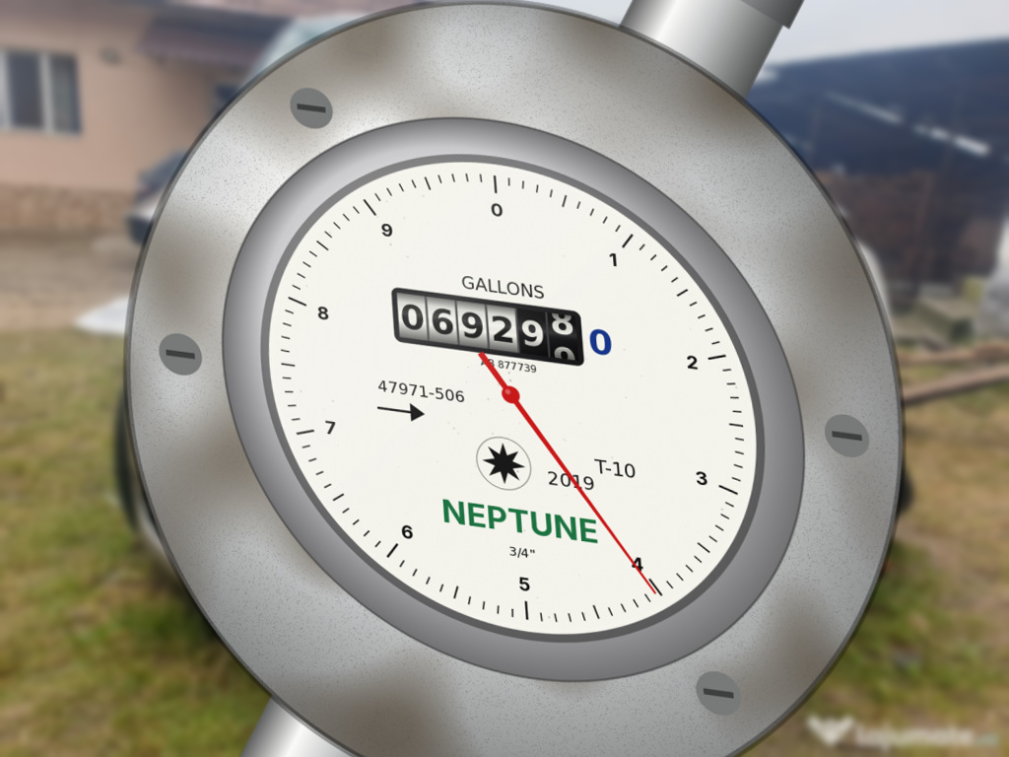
692984.0 gal
